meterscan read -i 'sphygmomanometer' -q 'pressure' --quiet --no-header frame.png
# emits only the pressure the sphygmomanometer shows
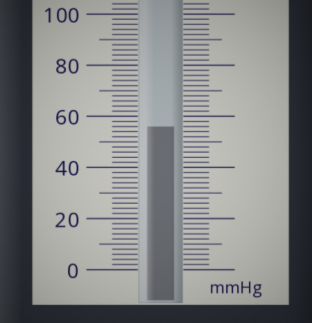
56 mmHg
